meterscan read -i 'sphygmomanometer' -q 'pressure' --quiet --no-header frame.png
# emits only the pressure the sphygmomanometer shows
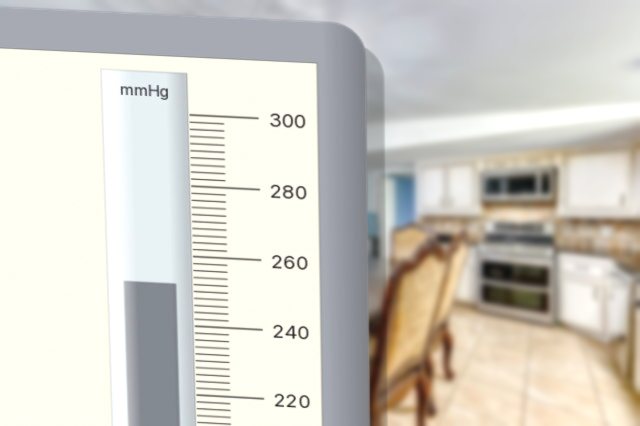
252 mmHg
